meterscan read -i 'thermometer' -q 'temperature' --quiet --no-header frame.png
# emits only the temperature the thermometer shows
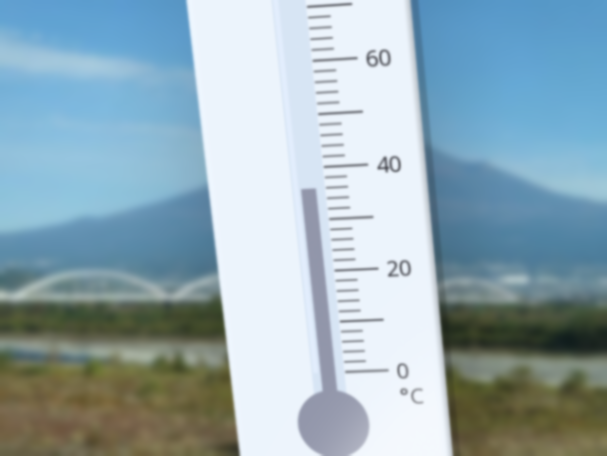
36 °C
